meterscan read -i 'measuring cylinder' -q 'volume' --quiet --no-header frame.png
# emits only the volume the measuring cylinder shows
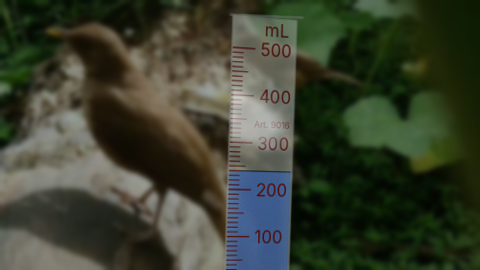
240 mL
